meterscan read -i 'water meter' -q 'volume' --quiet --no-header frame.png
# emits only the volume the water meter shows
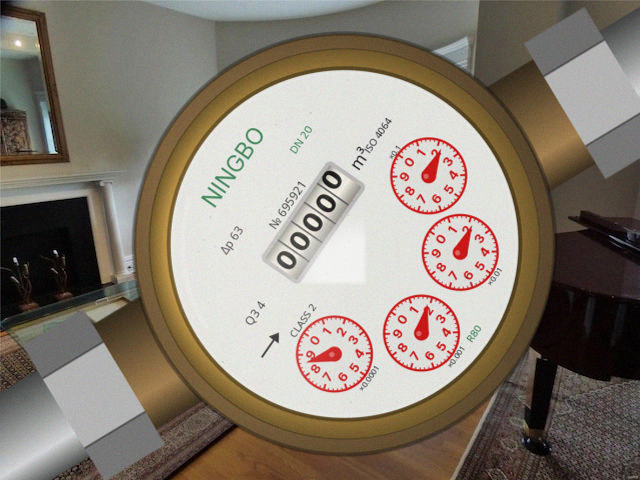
0.2218 m³
